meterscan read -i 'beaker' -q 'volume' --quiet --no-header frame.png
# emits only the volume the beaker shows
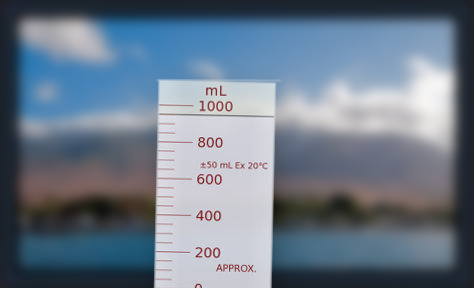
950 mL
